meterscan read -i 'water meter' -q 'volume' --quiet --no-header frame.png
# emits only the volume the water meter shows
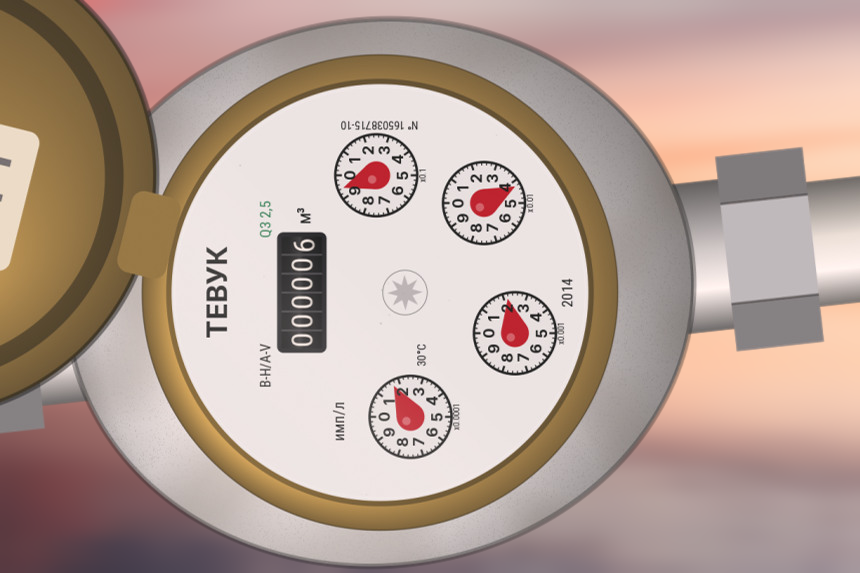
5.9421 m³
